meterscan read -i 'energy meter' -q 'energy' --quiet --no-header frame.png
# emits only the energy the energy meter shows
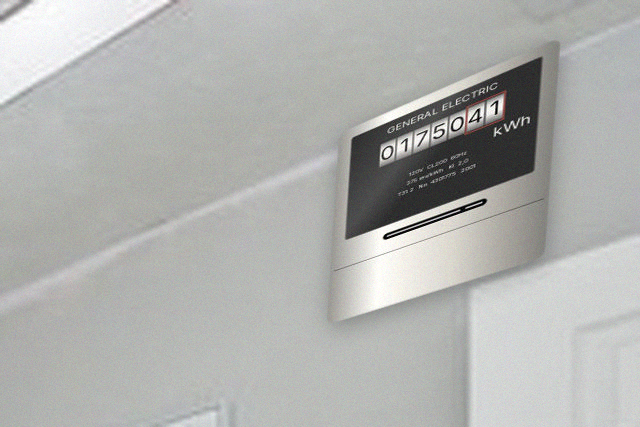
1750.41 kWh
